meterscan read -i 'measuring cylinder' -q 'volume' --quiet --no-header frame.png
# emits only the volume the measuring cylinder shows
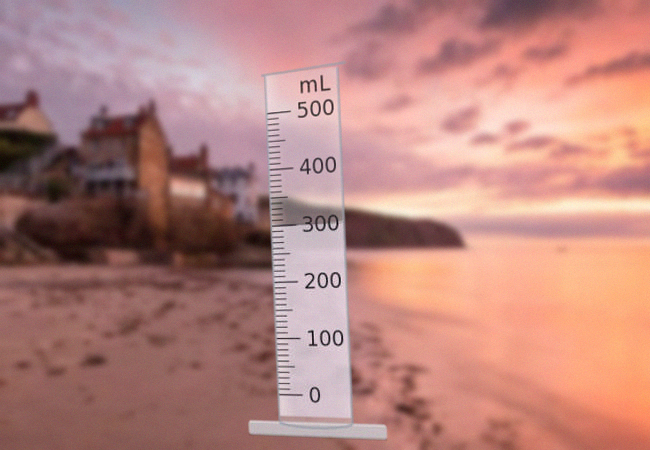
300 mL
